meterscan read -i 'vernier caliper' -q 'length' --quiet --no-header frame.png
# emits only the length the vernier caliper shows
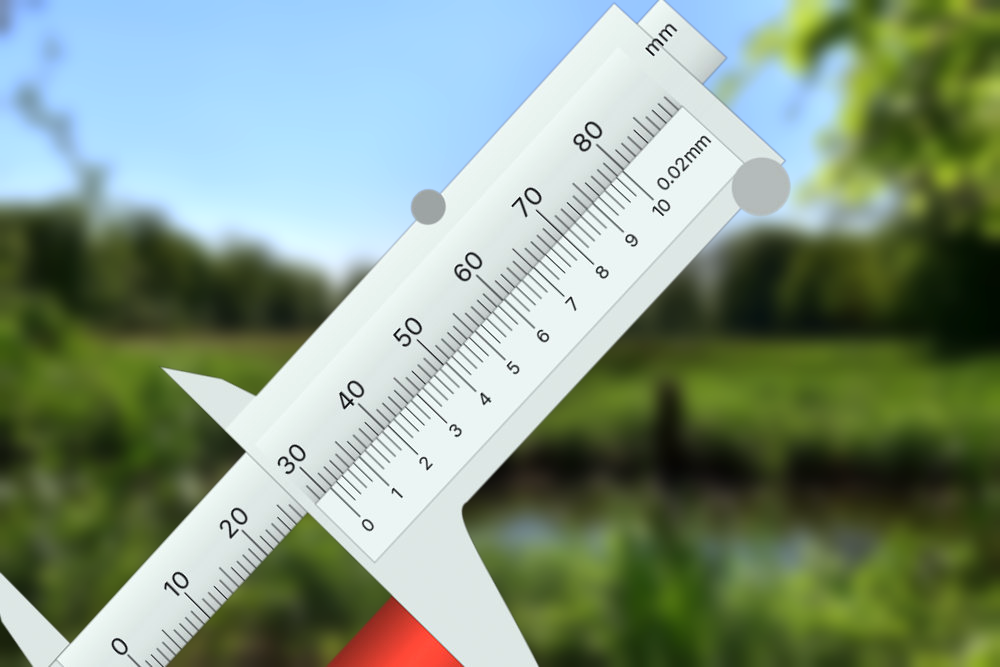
30.8 mm
